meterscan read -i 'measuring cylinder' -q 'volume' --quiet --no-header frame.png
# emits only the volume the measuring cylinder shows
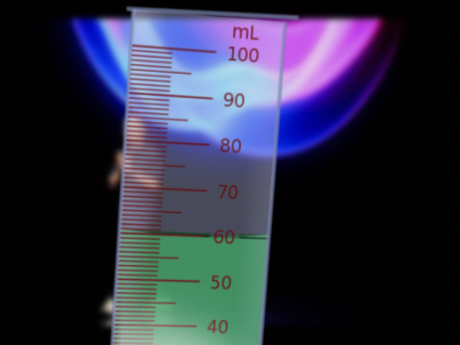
60 mL
